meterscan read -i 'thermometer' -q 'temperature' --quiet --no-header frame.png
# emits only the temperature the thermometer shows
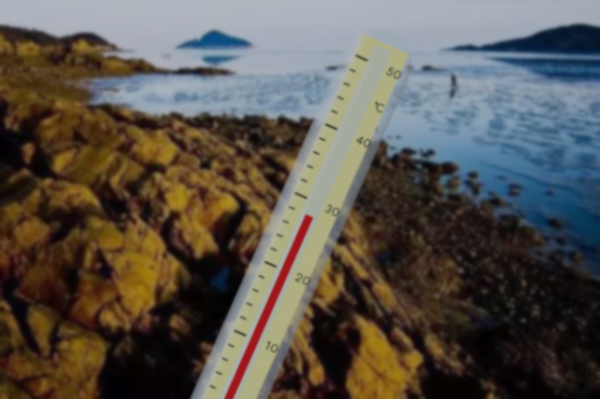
28 °C
